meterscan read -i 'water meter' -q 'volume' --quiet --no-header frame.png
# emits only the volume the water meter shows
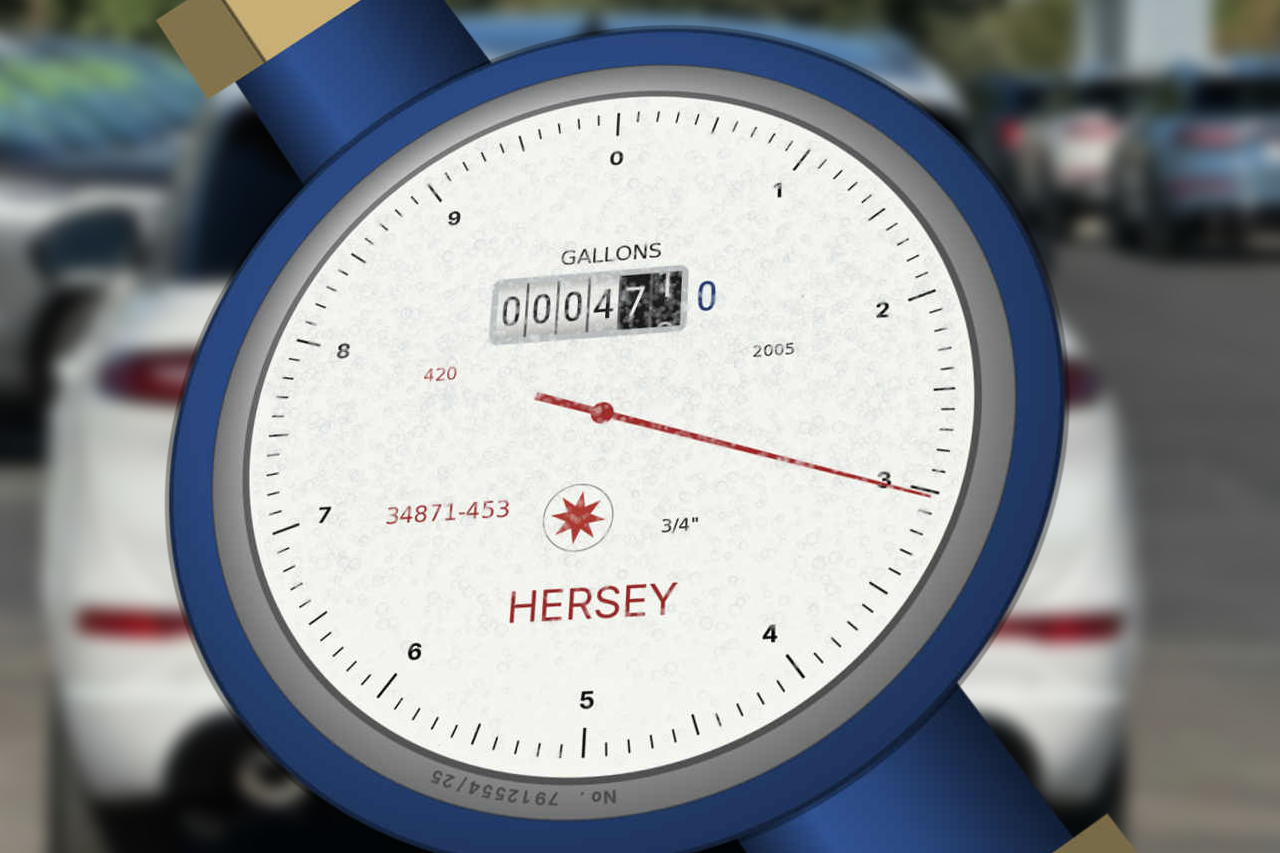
4713.0 gal
